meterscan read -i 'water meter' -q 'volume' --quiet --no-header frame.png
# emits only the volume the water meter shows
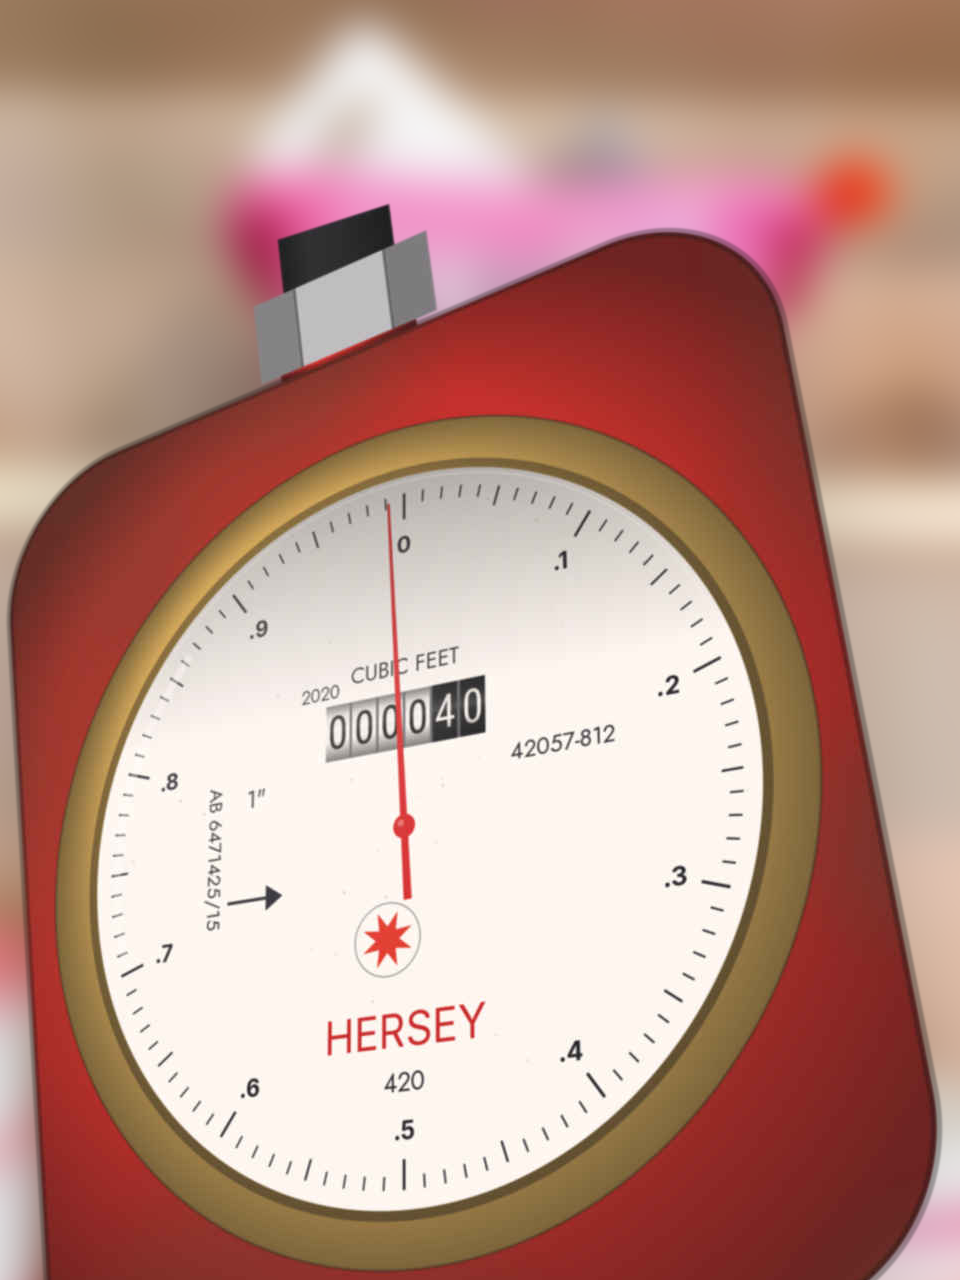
39.99 ft³
